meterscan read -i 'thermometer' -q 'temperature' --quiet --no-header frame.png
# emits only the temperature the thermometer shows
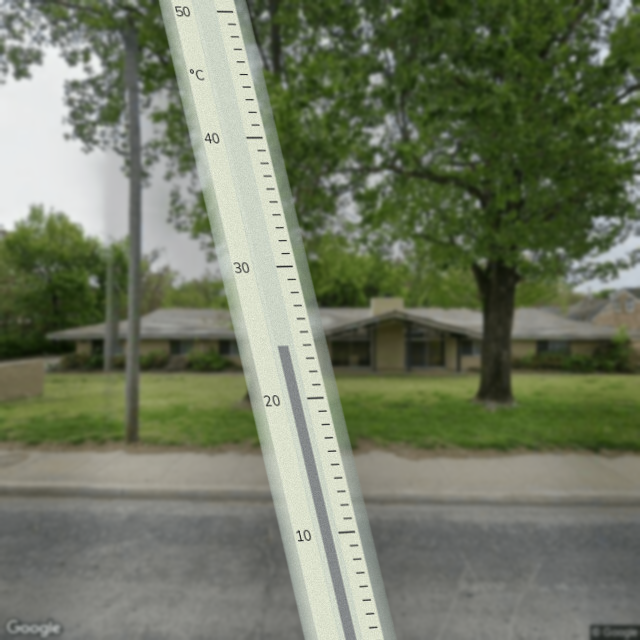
24 °C
